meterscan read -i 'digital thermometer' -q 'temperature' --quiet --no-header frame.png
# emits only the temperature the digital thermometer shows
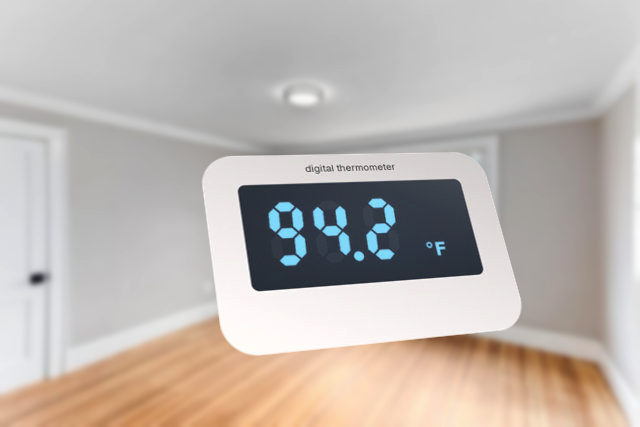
94.2 °F
